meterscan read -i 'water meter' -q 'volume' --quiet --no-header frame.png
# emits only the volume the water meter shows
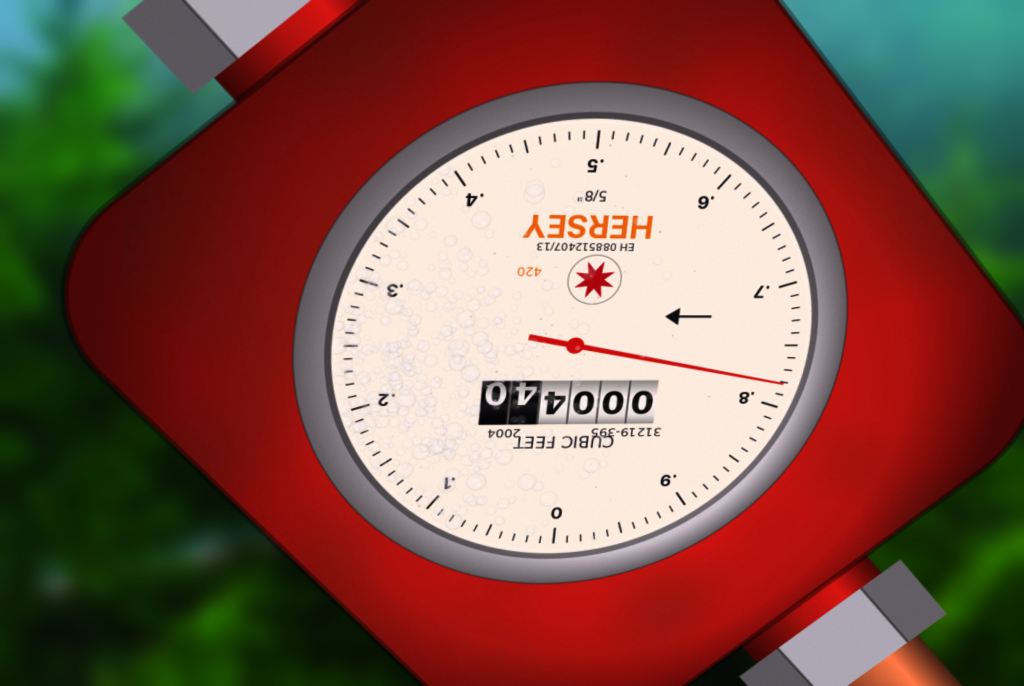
439.78 ft³
